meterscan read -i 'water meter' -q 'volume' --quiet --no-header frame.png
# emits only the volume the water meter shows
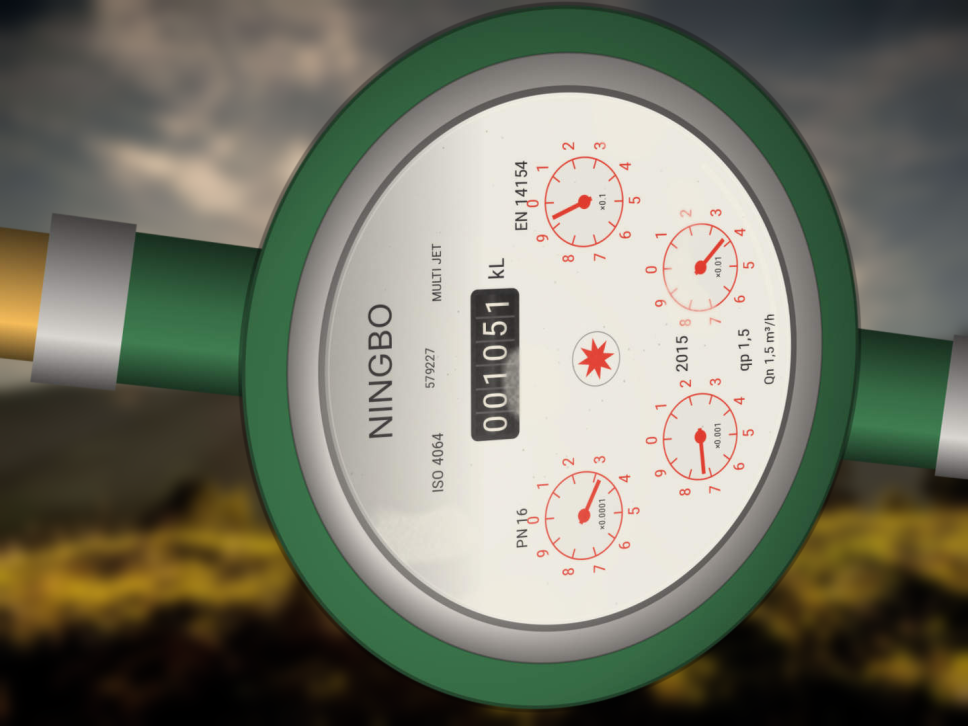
1050.9373 kL
